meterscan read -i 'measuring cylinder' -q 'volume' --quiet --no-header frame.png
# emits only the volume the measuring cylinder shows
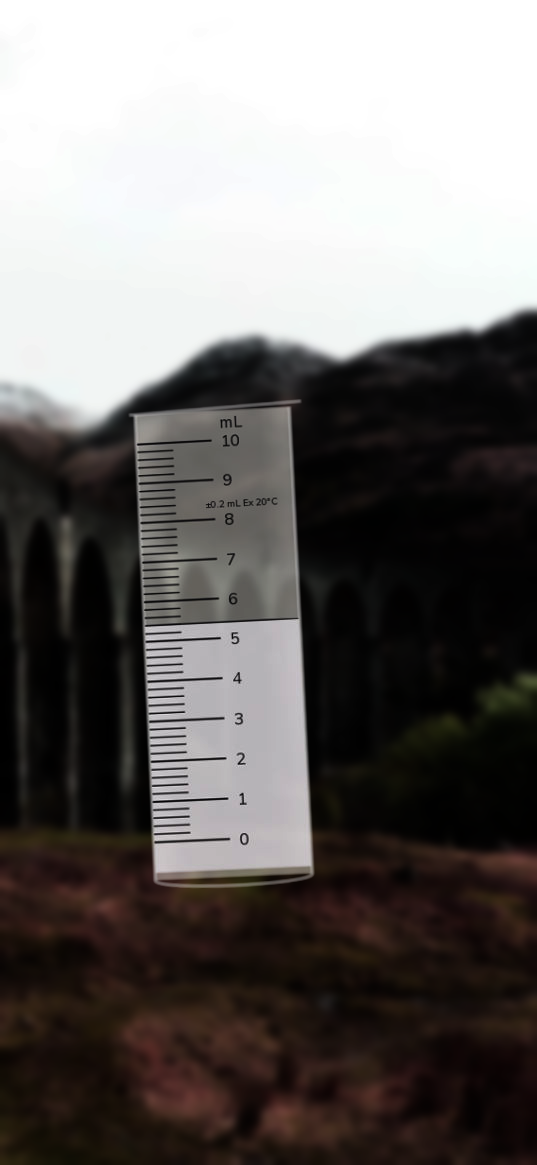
5.4 mL
